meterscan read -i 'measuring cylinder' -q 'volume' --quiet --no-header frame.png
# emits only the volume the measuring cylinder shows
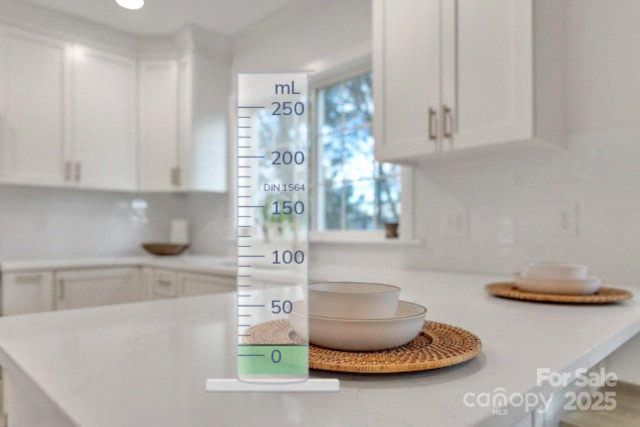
10 mL
